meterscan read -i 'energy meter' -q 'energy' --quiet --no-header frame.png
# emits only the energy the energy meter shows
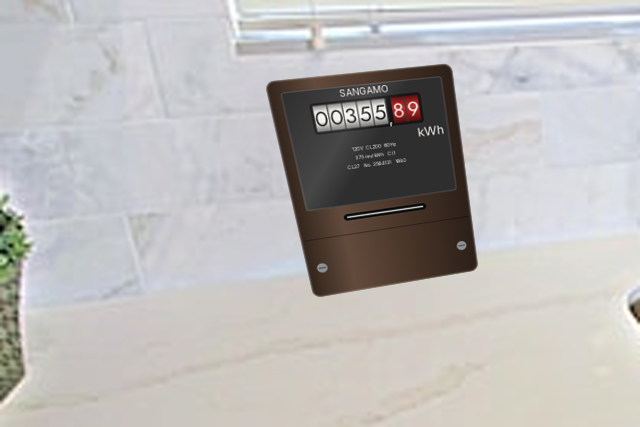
355.89 kWh
